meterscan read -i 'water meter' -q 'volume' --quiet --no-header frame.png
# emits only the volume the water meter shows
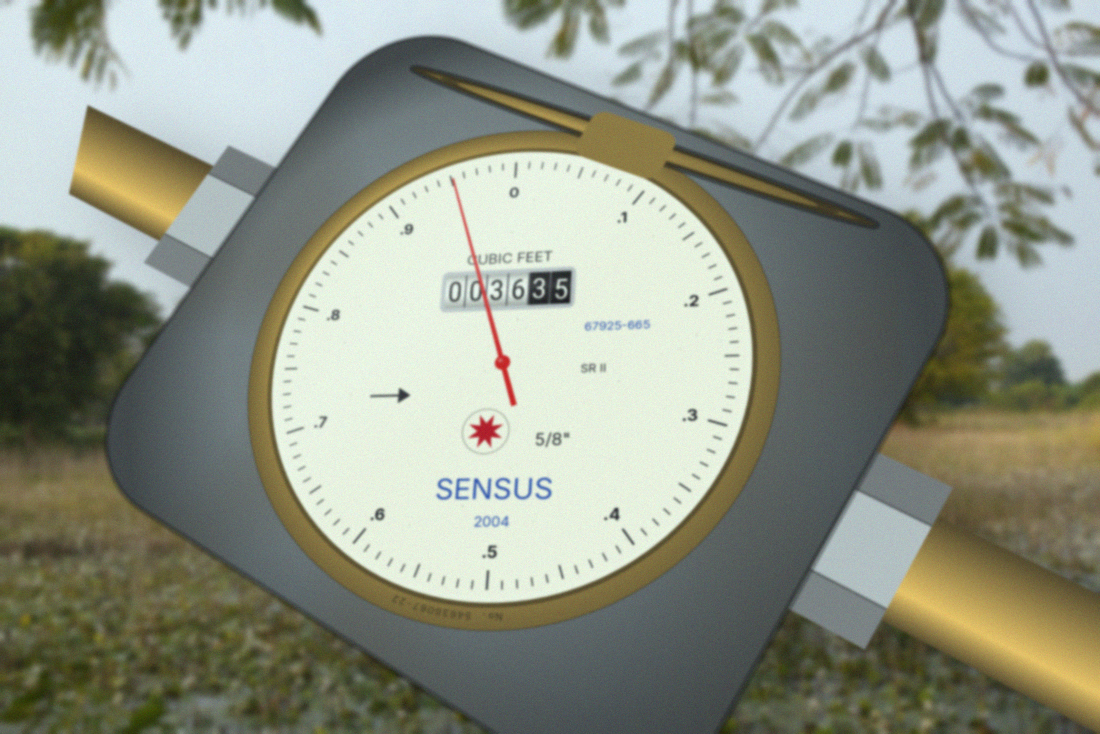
3634.95 ft³
